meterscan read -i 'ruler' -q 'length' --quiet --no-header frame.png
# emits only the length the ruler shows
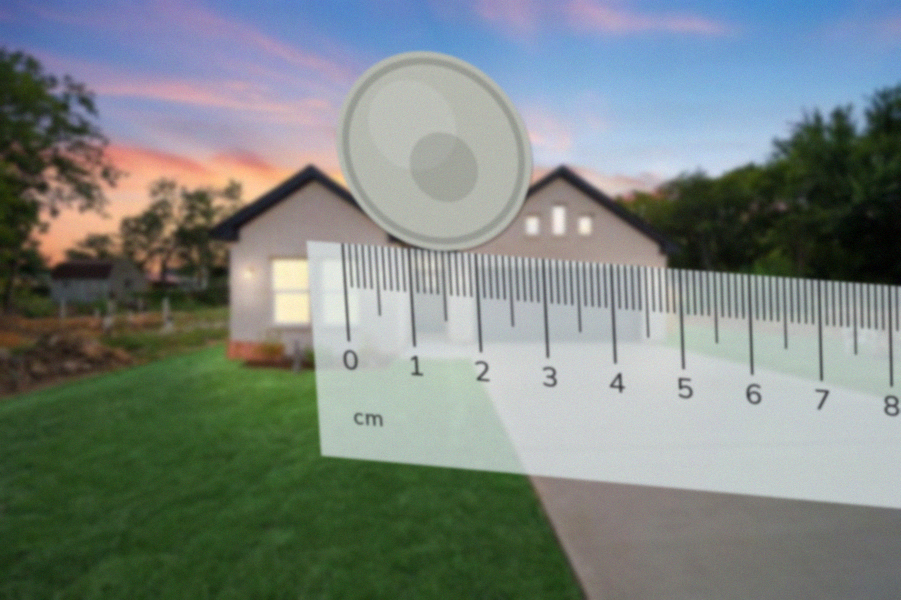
2.9 cm
